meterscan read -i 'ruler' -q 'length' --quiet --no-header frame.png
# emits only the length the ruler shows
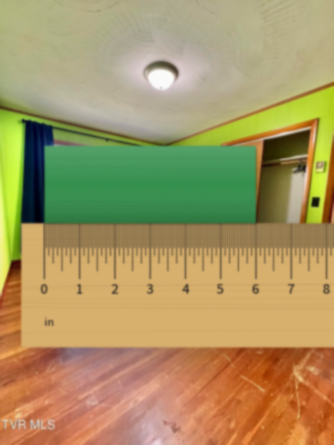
6 in
